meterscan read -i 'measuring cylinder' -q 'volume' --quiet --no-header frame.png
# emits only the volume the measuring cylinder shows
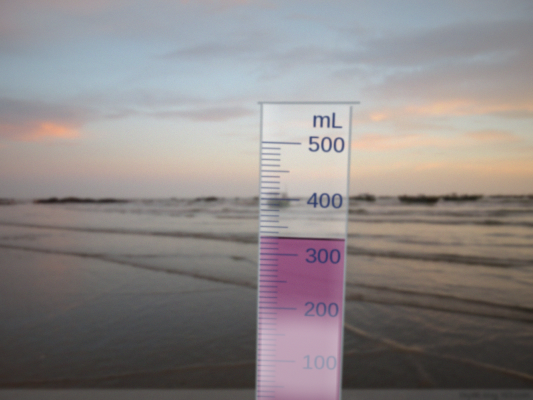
330 mL
